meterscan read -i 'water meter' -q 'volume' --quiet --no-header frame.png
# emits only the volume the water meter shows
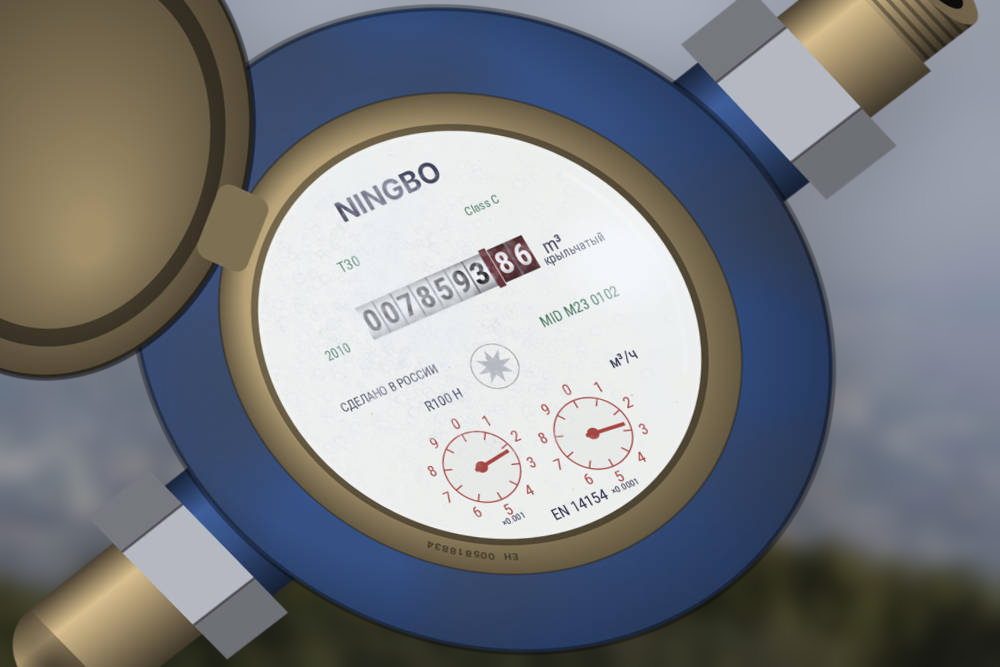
78593.8622 m³
